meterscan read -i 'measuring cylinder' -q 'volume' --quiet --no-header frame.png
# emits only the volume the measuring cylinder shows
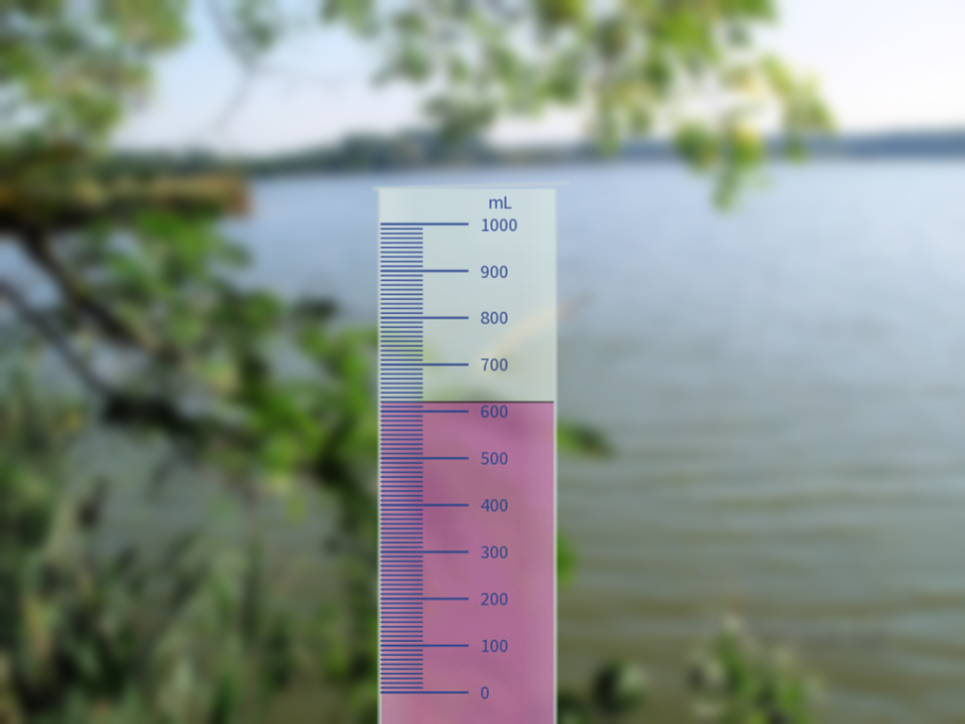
620 mL
